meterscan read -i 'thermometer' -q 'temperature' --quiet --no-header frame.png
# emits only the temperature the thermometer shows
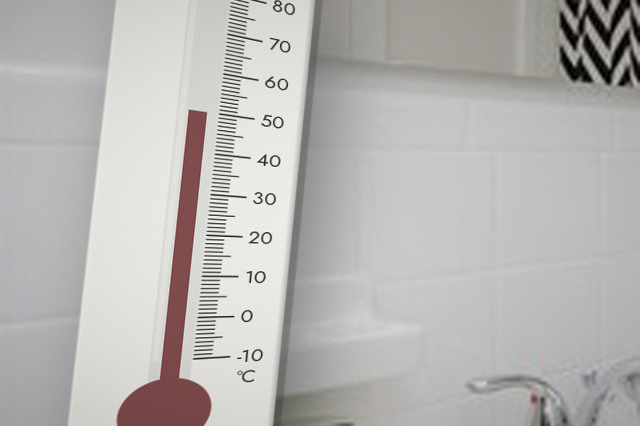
50 °C
